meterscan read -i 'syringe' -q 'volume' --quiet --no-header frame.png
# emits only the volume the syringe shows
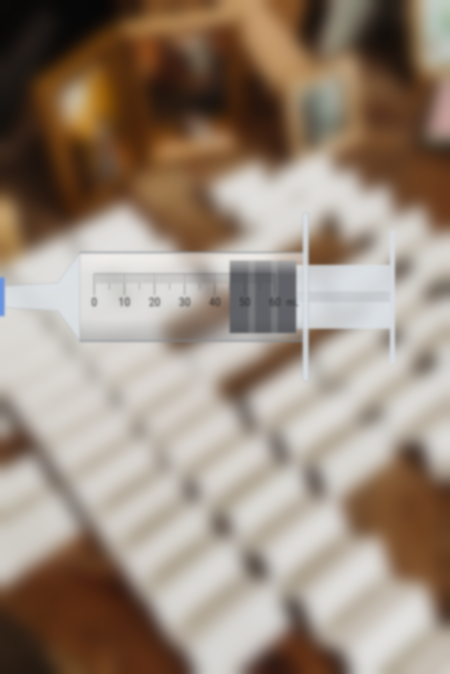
45 mL
